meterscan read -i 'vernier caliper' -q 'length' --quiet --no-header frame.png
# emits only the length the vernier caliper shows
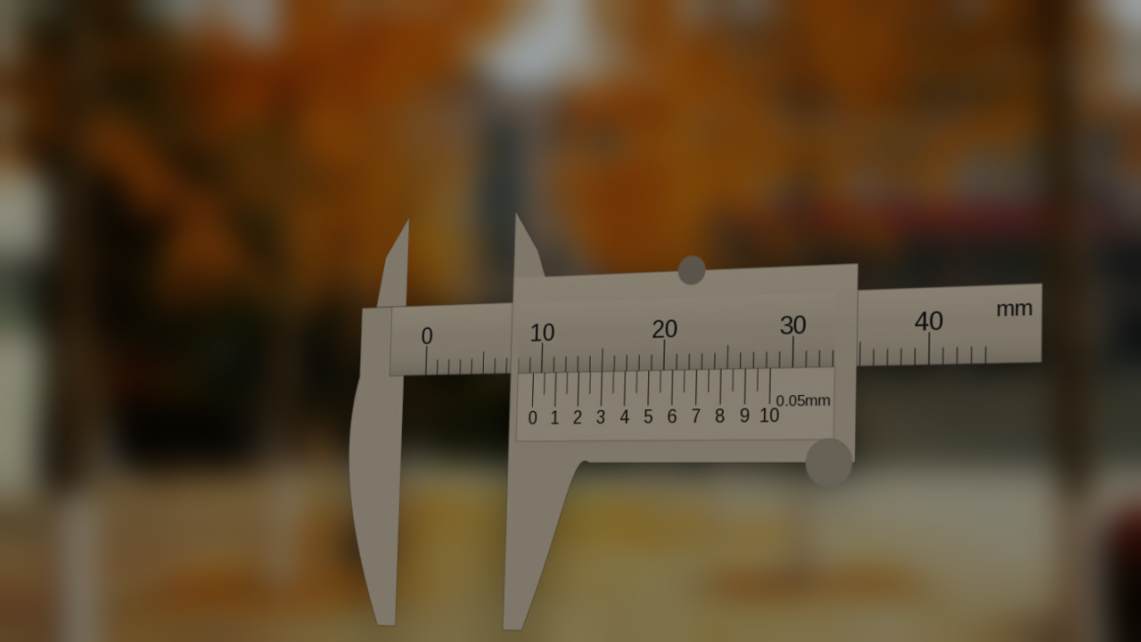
9.3 mm
